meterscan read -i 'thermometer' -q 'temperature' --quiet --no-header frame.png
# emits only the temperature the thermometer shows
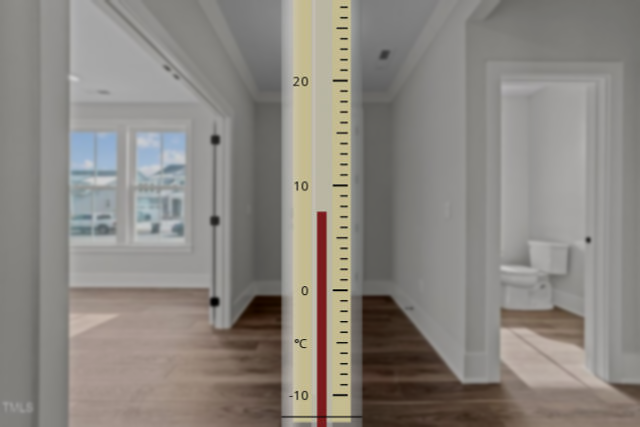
7.5 °C
